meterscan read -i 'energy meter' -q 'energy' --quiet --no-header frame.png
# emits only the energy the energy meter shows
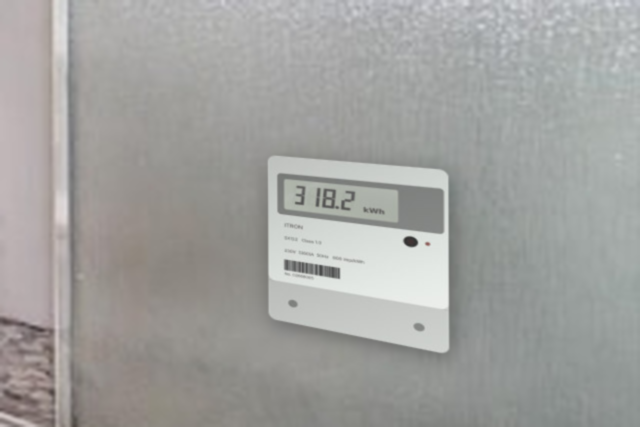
318.2 kWh
